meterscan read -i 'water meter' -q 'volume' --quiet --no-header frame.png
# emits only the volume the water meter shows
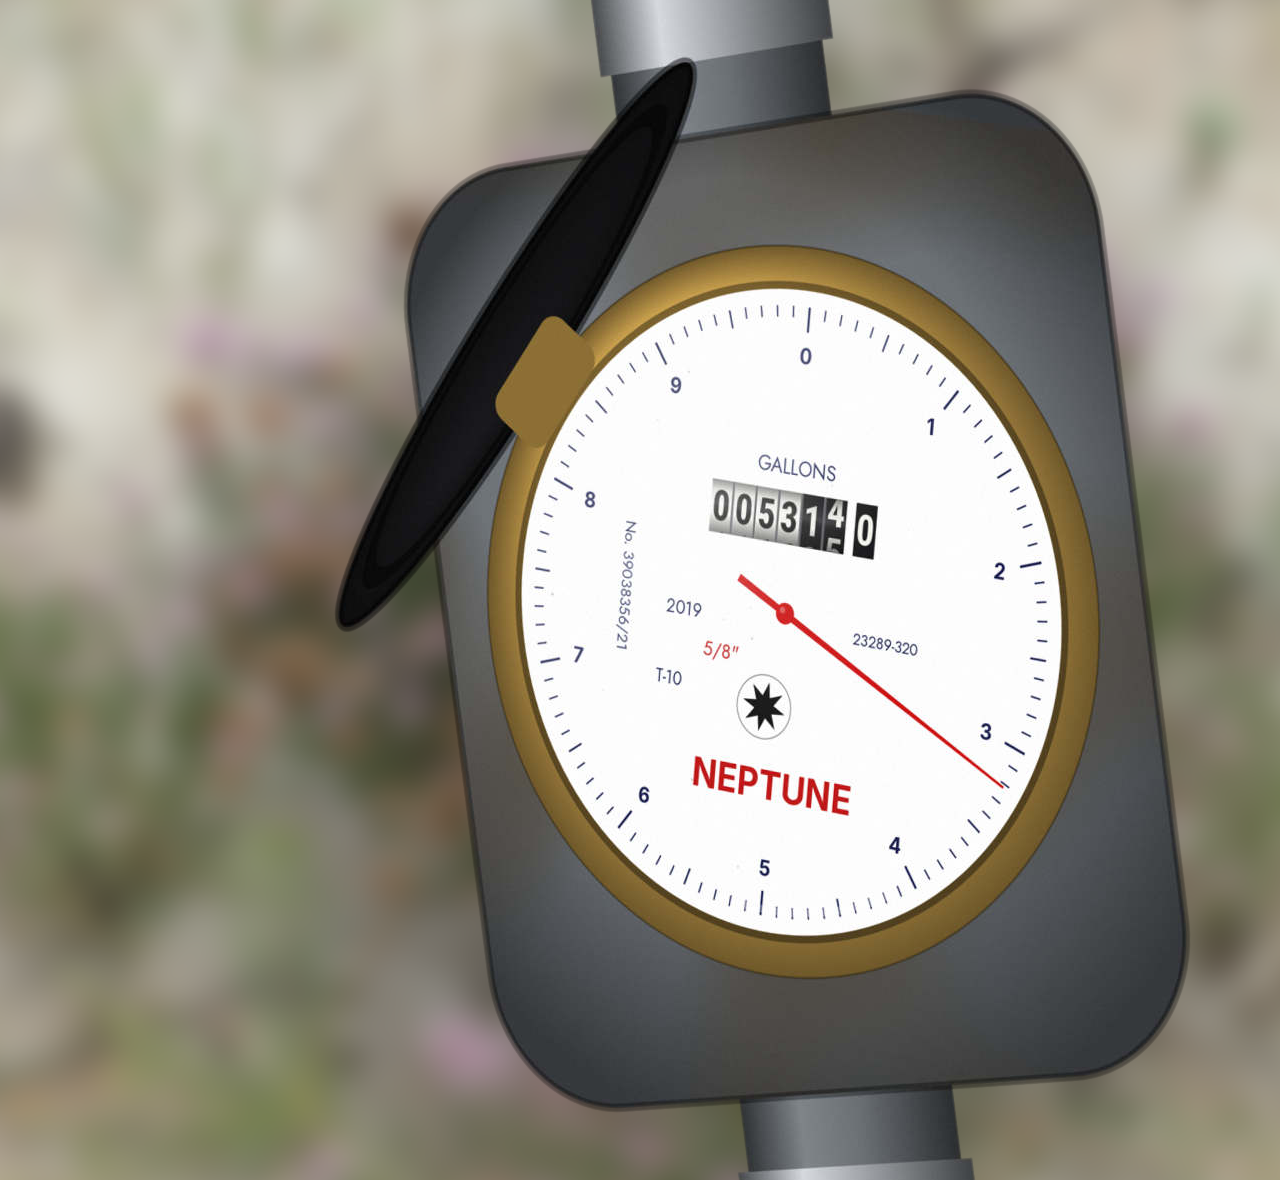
53143.2 gal
